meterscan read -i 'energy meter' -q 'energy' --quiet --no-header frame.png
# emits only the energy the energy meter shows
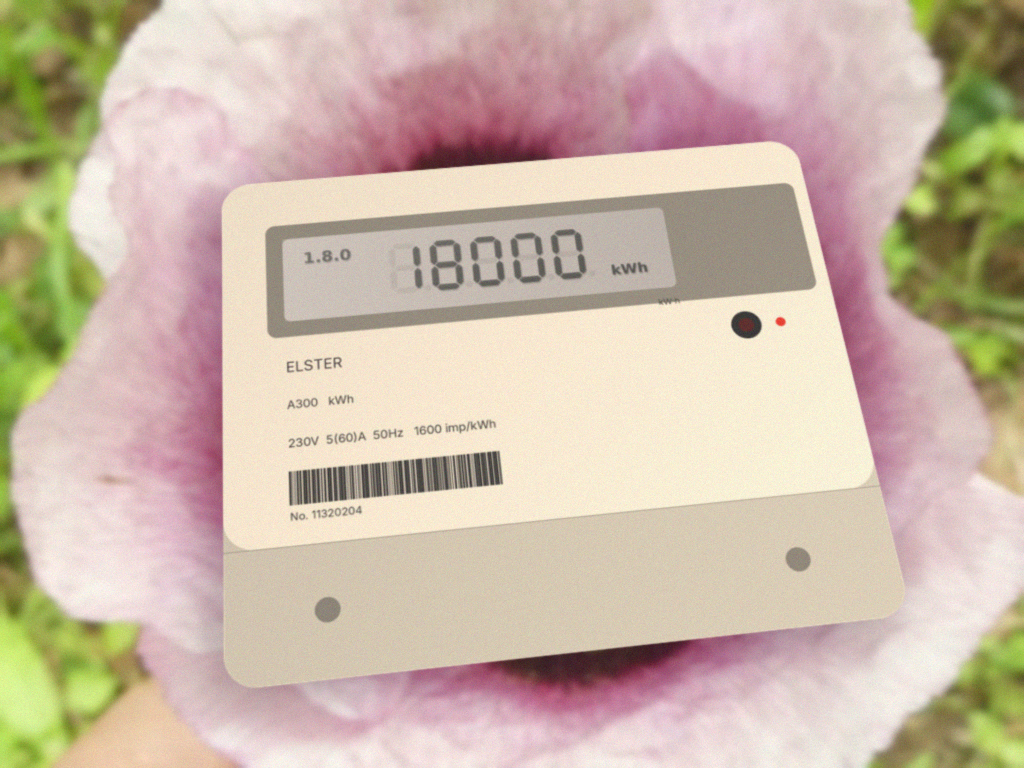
18000 kWh
